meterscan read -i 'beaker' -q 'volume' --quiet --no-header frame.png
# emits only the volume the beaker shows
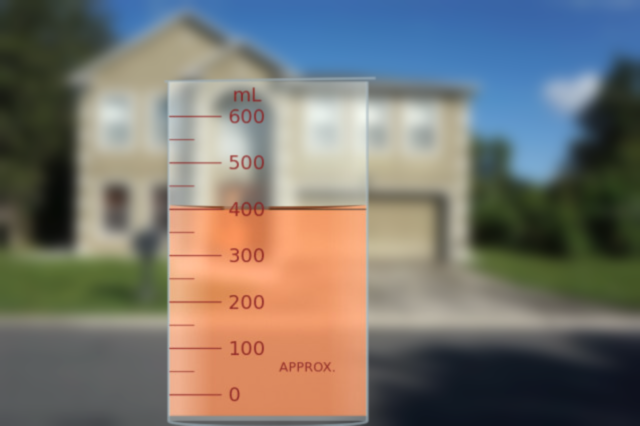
400 mL
